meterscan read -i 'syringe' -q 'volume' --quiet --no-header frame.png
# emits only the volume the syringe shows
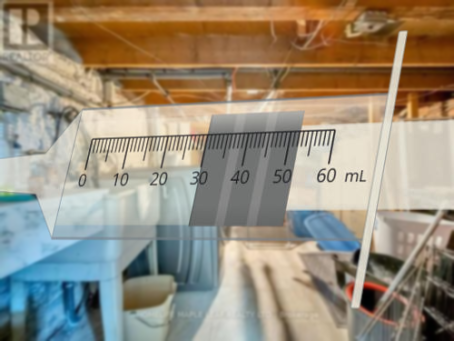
30 mL
